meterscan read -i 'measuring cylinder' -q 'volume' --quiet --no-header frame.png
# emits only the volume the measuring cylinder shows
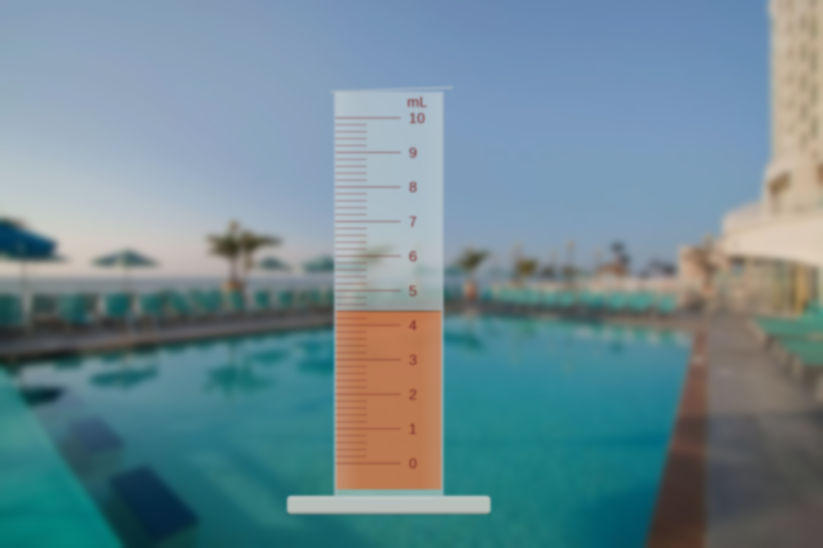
4.4 mL
